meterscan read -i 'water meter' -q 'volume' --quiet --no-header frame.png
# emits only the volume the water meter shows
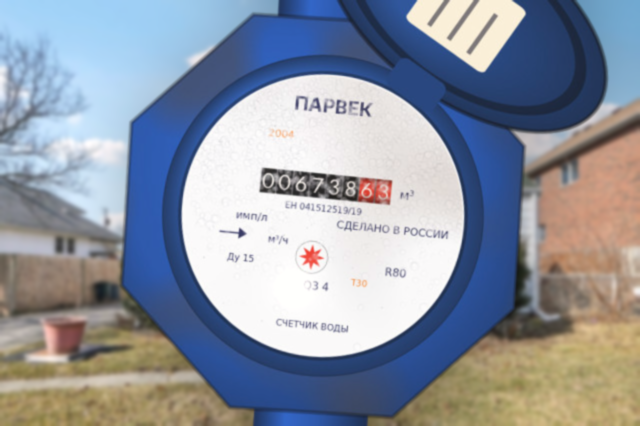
6738.63 m³
